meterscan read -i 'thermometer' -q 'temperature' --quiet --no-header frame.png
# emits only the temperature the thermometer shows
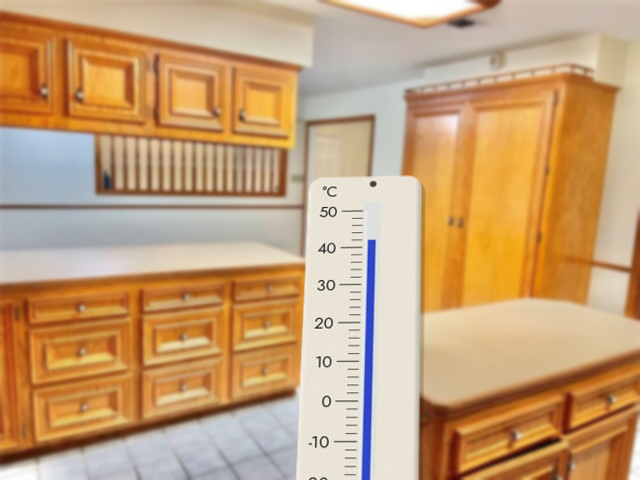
42 °C
